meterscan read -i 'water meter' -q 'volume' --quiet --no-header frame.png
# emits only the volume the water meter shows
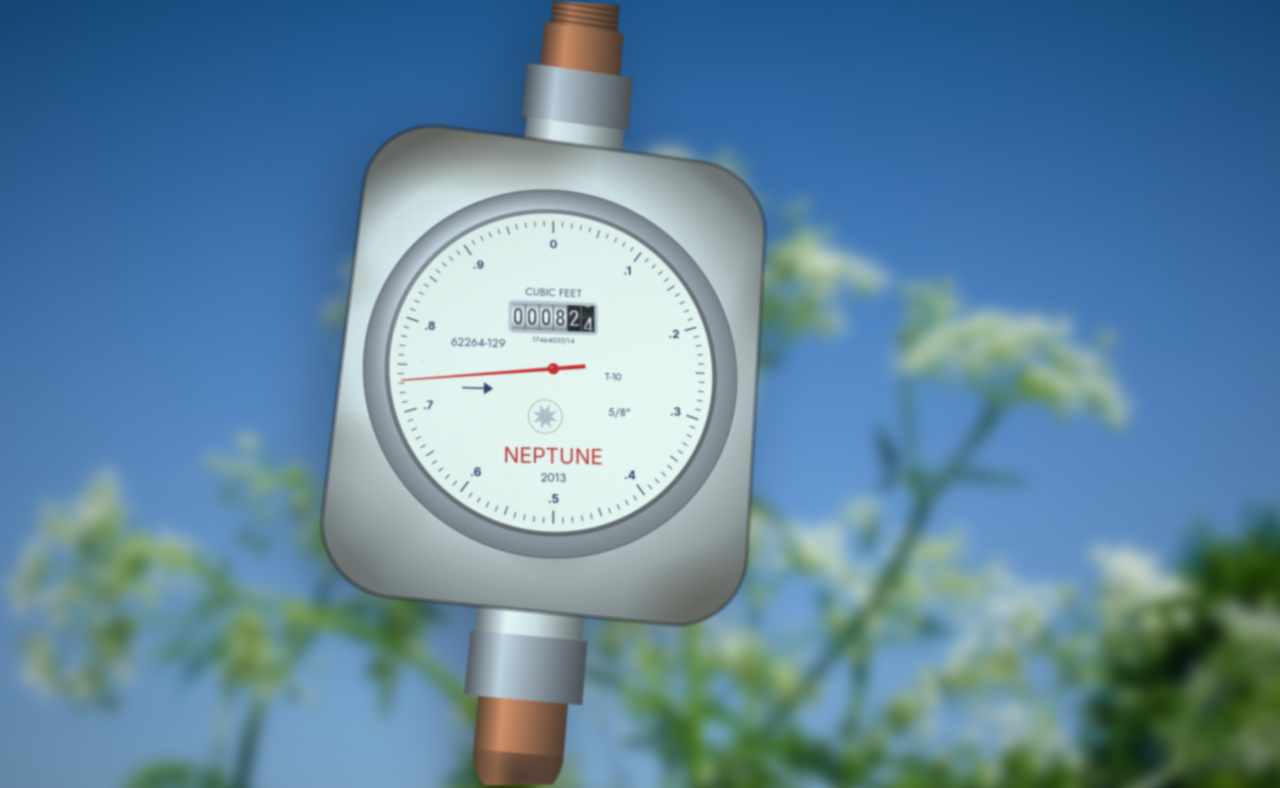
823.73 ft³
